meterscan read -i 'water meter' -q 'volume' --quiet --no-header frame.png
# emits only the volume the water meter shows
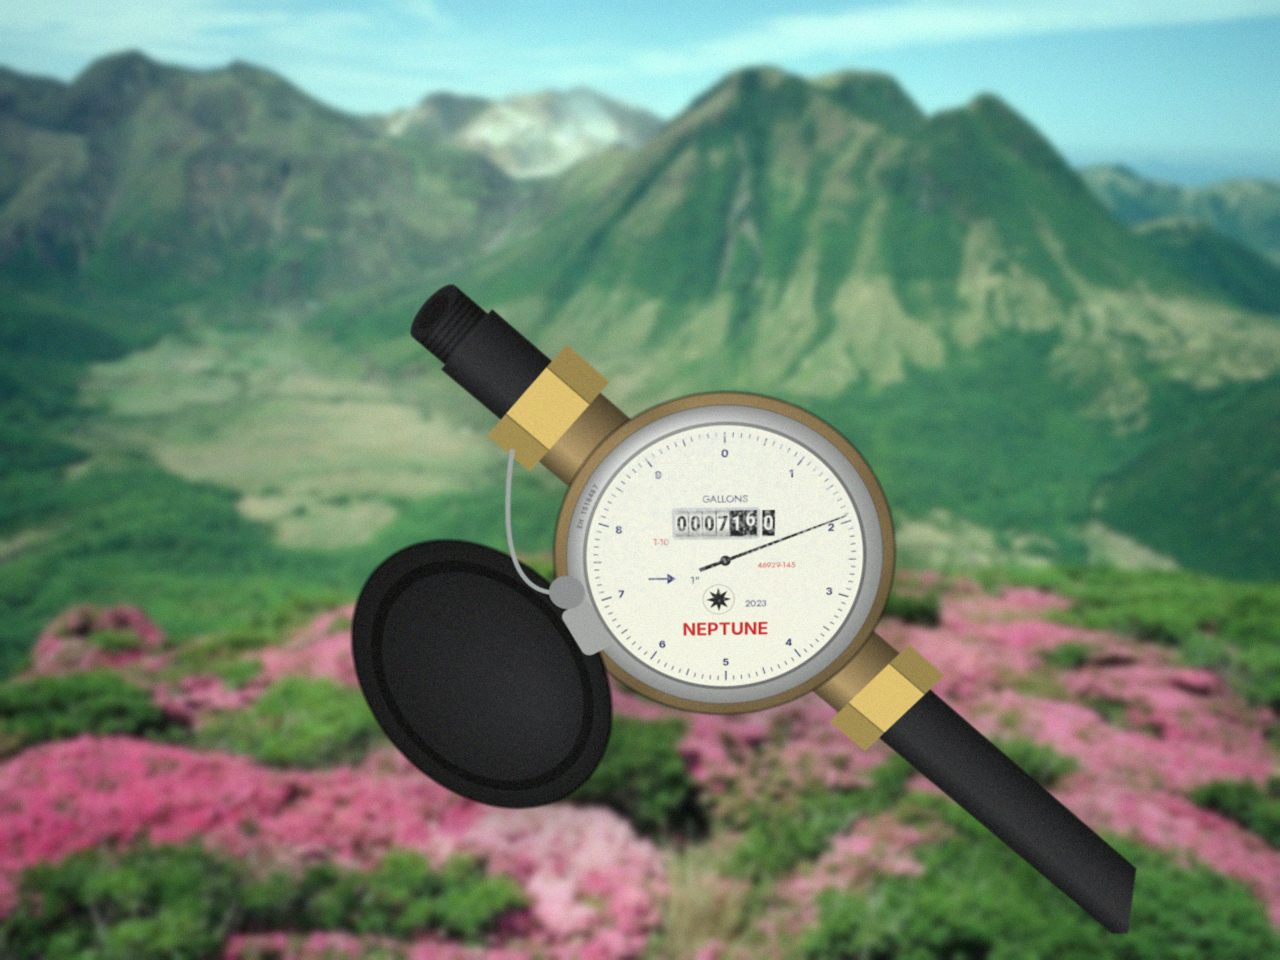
7161.9 gal
